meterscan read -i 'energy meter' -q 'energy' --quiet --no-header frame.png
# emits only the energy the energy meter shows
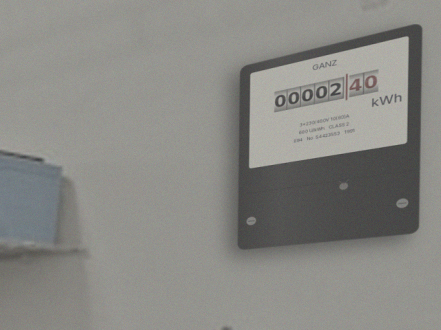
2.40 kWh
